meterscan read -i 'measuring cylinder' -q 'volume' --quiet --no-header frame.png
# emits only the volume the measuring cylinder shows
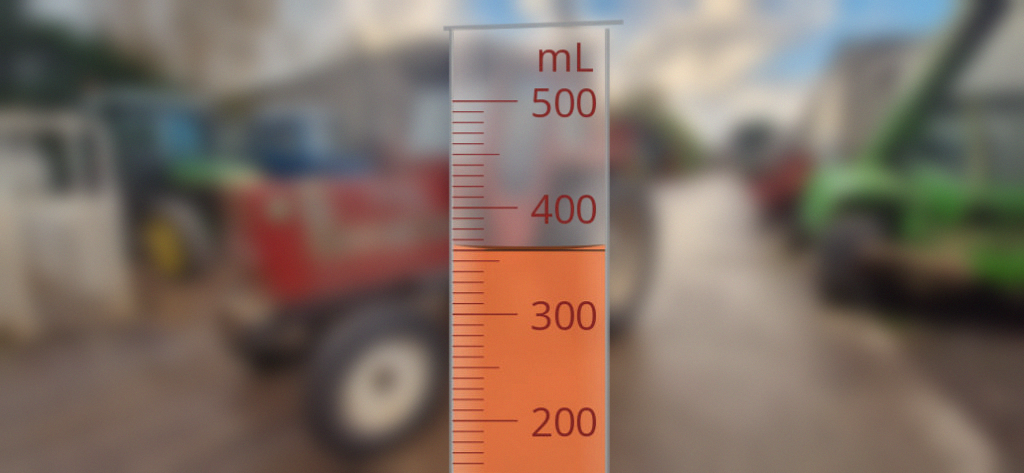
360 mL
